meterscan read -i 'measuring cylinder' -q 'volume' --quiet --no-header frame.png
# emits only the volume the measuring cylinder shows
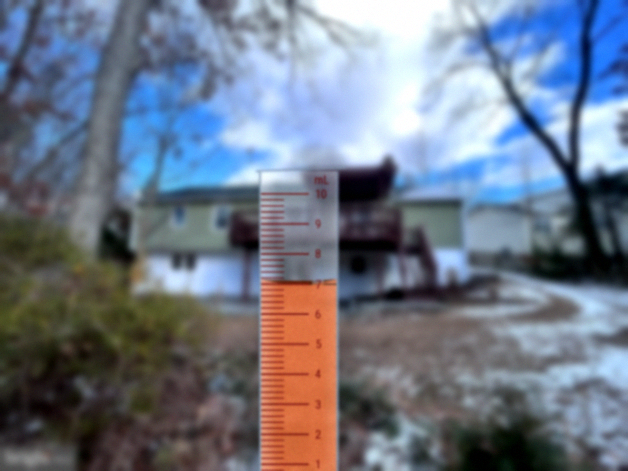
7 mL
